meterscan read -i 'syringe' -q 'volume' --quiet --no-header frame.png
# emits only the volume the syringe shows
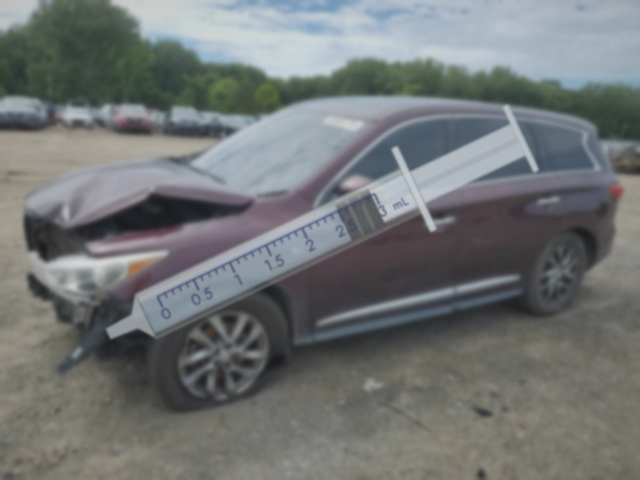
2.5 mL
